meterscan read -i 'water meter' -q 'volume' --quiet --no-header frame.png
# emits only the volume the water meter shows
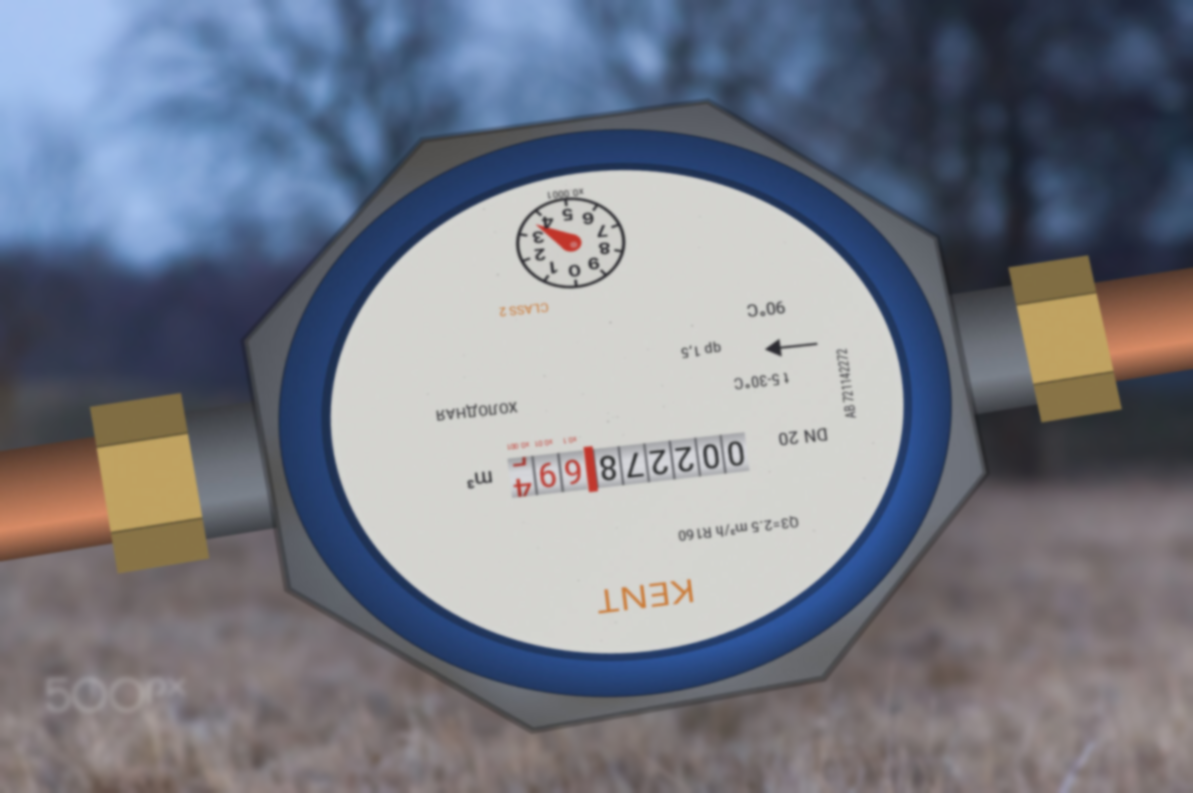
2278.6943 m³
